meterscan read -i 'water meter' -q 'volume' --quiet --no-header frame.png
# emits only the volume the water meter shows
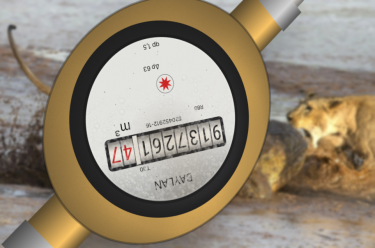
9137261.47 m³
